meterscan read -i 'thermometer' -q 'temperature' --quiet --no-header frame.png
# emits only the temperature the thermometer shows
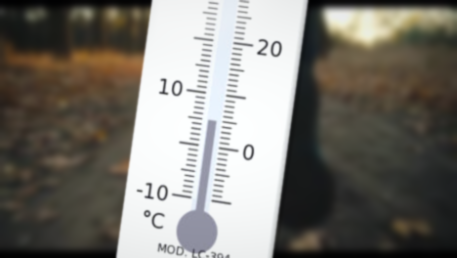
5 °C
